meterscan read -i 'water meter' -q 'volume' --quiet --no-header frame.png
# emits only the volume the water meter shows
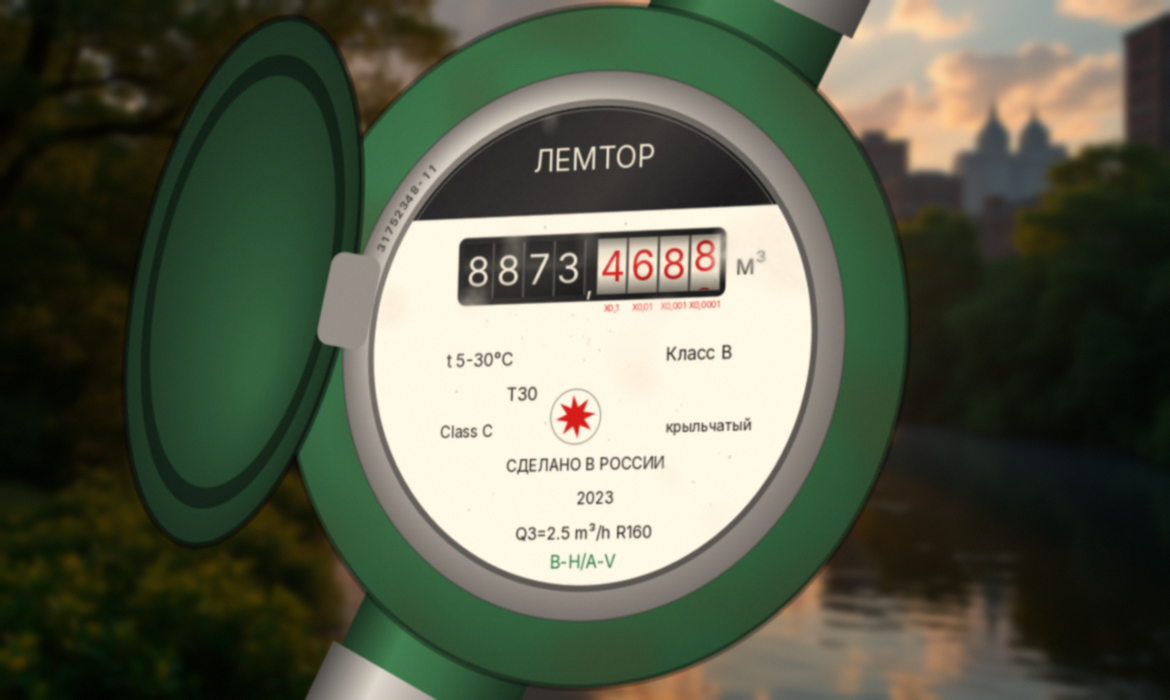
8873.4688 m³
